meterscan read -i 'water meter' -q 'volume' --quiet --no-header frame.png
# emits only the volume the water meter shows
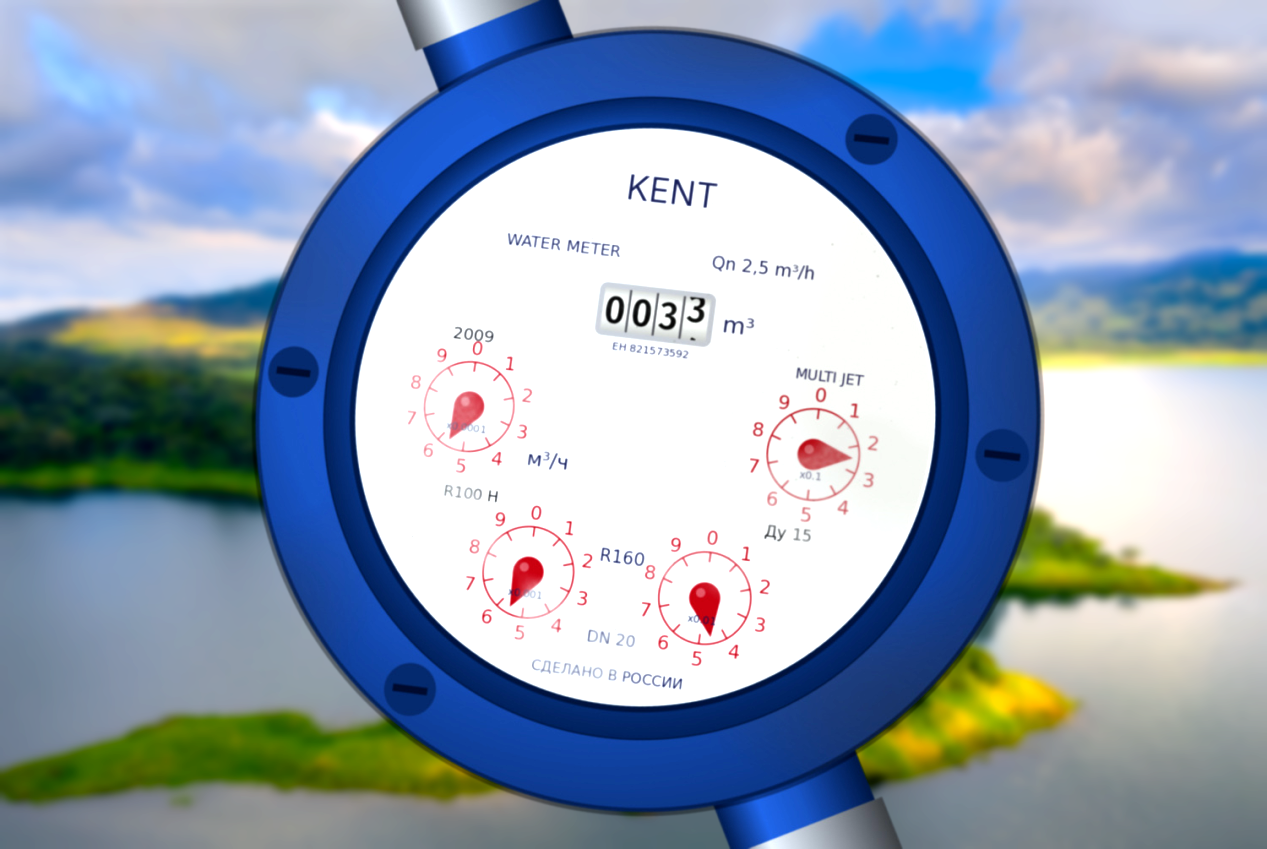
33.2455 m³
